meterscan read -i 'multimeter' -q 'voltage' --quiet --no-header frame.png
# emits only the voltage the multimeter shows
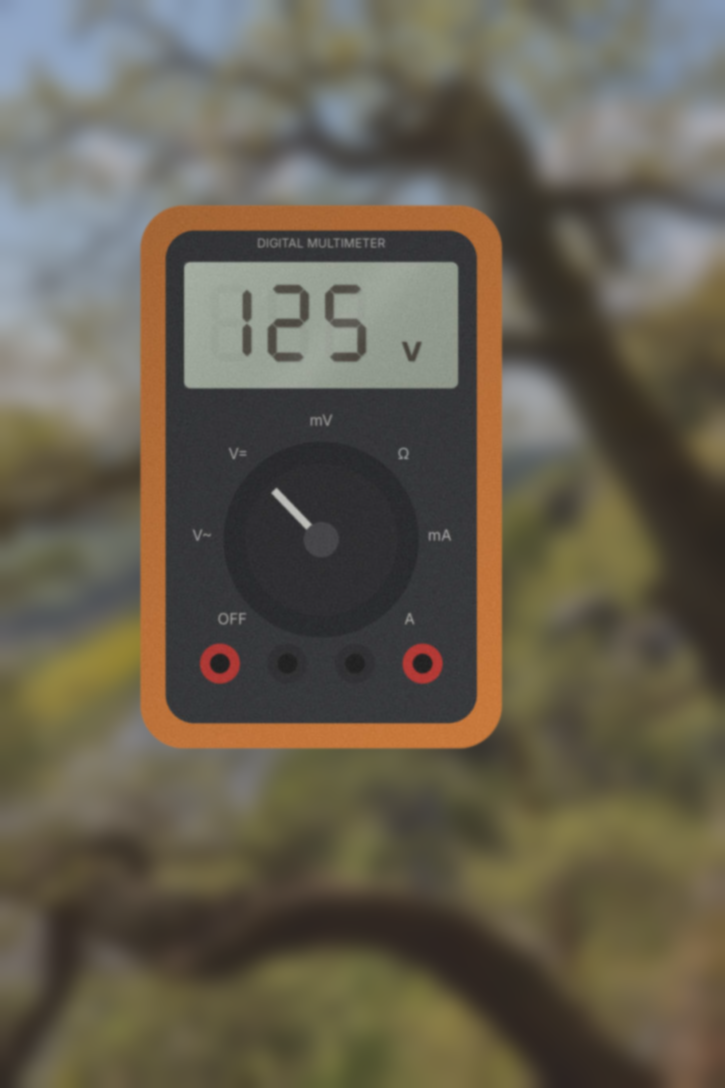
125 V
